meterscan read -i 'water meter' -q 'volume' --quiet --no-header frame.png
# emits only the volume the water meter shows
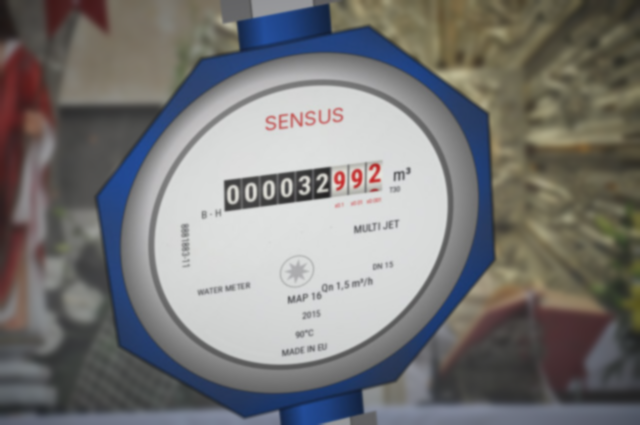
32.992 m³
